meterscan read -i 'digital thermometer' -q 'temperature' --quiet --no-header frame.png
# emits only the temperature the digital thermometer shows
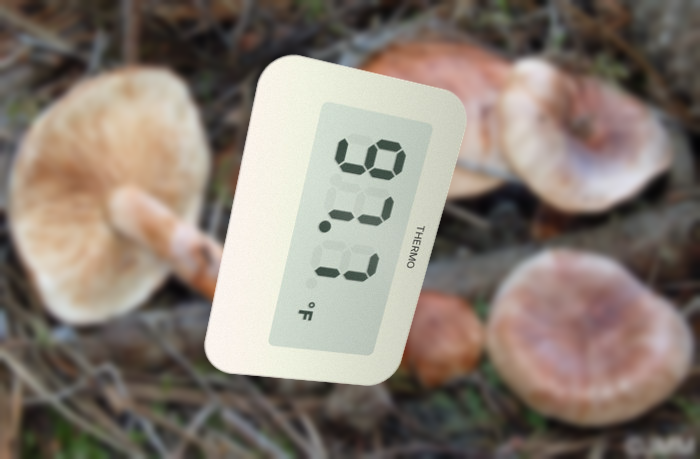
97.7 °F
